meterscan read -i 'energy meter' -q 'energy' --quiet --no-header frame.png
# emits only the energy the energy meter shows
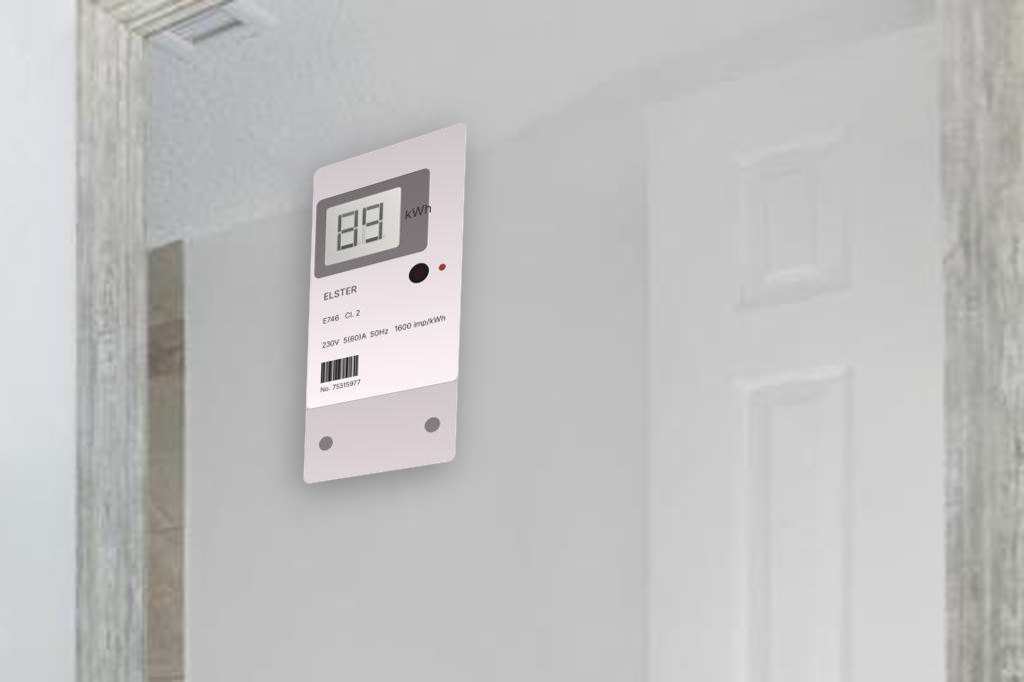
89 kWh
